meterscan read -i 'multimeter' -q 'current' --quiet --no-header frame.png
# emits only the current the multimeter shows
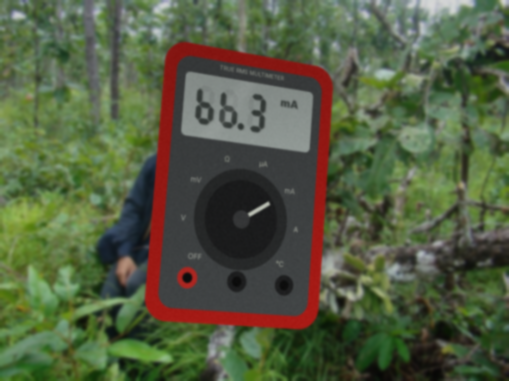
66.3 mA
